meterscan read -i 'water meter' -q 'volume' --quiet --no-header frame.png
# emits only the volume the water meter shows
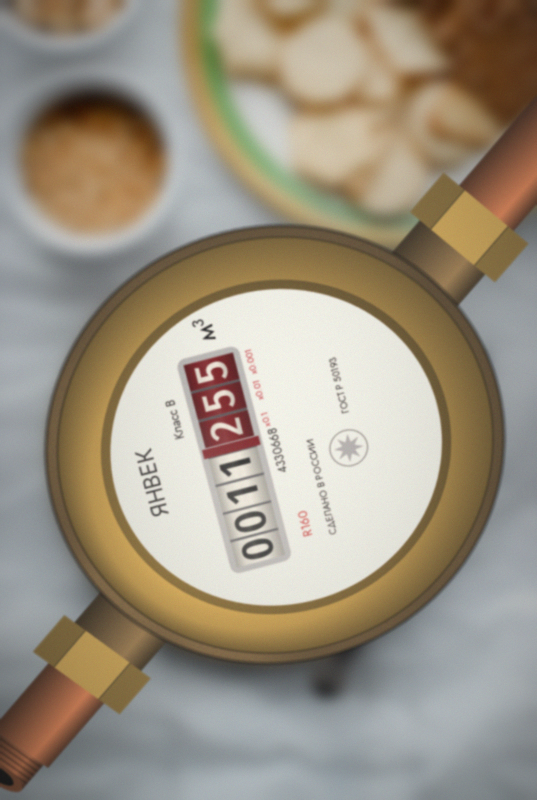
11.255 m³
